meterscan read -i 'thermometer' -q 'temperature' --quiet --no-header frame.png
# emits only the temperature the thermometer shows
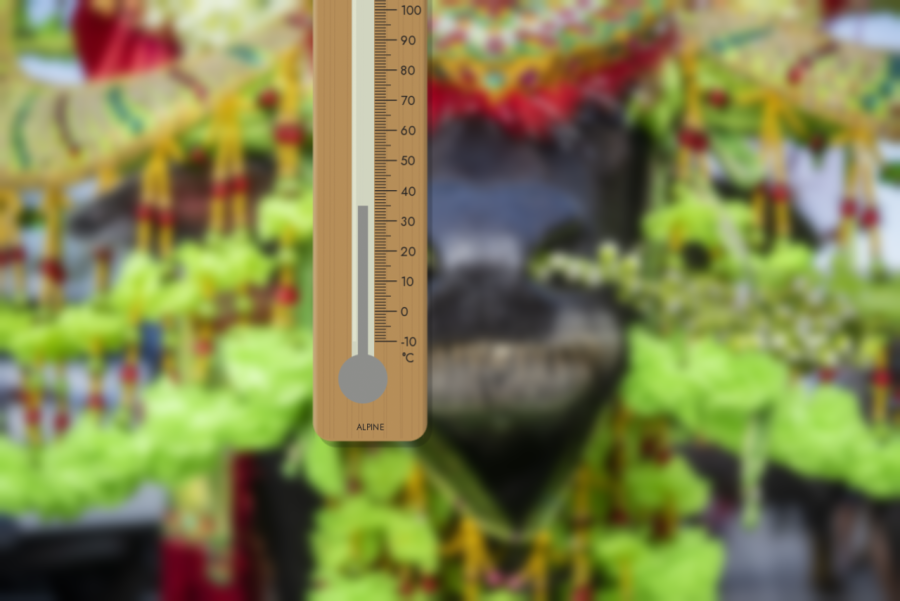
35 °C
